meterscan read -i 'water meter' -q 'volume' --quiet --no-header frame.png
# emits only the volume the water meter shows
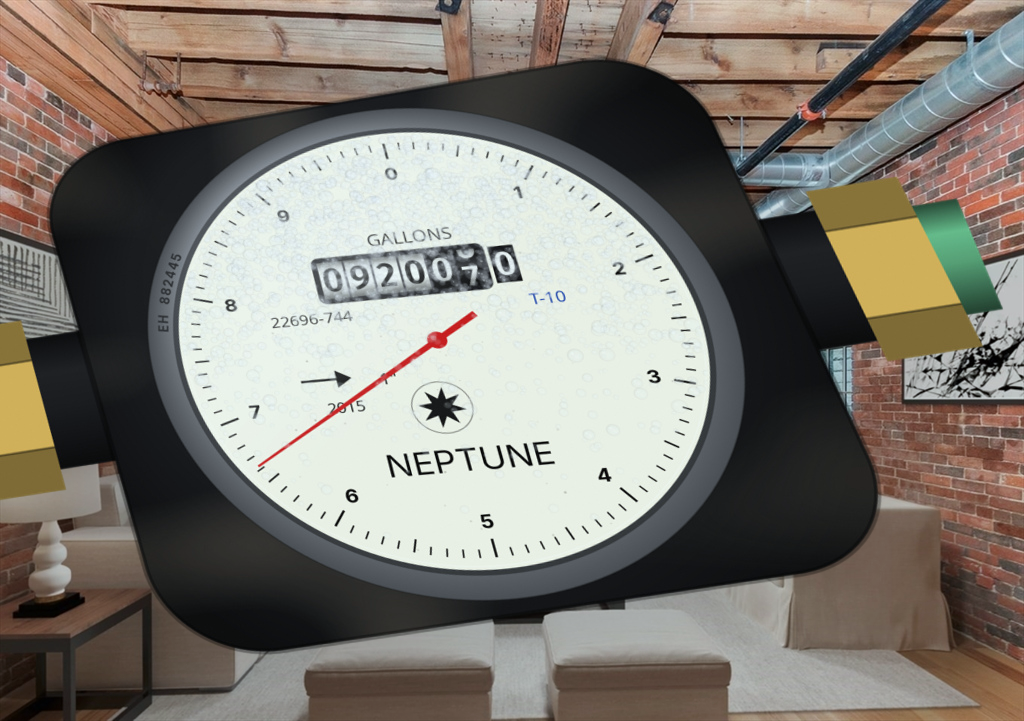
920066.6 gal
